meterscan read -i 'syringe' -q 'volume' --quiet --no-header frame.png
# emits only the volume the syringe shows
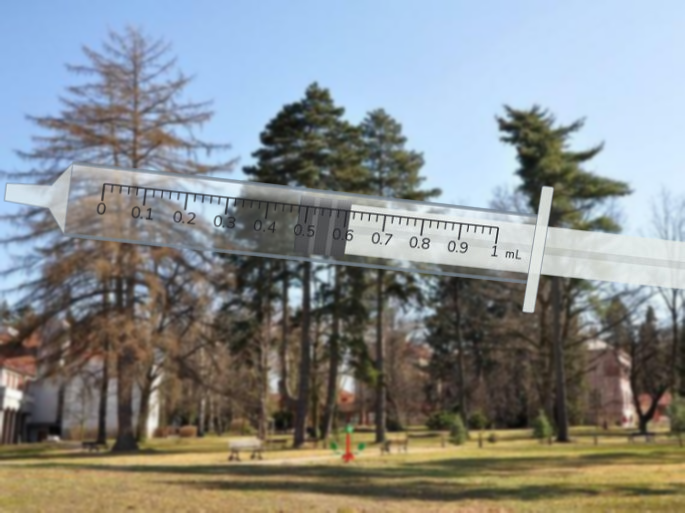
0.48 mL
